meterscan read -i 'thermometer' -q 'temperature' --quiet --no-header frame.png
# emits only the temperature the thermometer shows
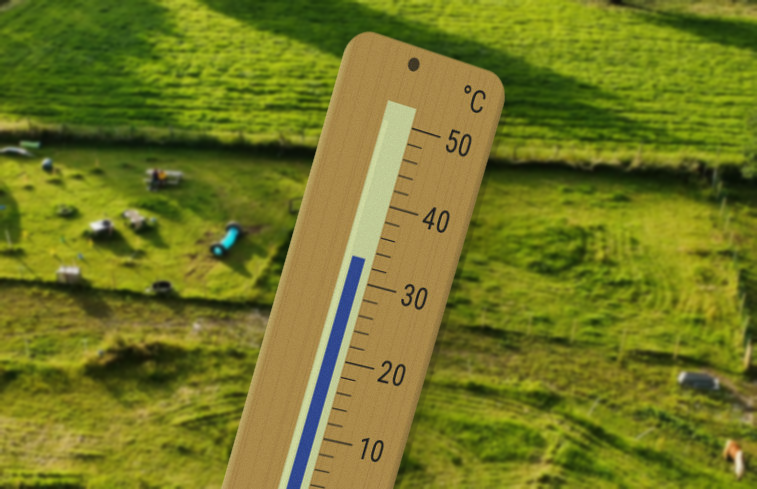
33 °C
